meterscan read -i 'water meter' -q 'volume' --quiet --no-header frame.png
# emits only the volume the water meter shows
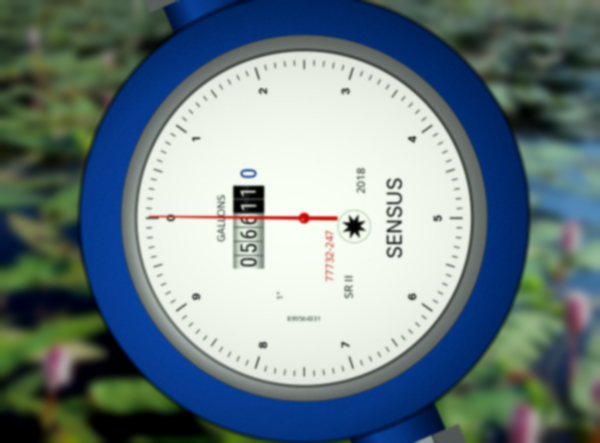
566110.0 gal
